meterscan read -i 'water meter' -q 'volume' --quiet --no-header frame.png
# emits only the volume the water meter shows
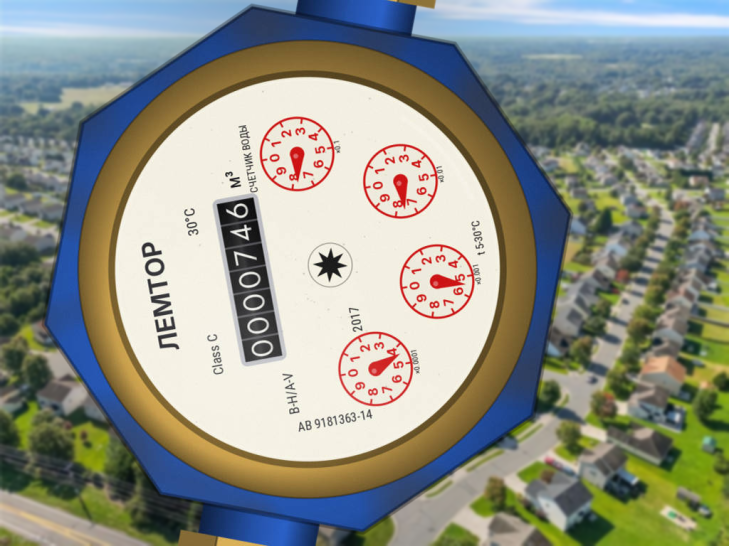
746.7754 m³
